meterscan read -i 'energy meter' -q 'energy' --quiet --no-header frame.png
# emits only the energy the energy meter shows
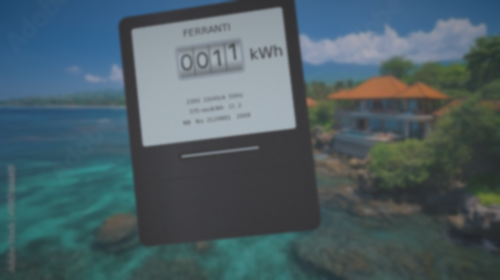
11 kWh
